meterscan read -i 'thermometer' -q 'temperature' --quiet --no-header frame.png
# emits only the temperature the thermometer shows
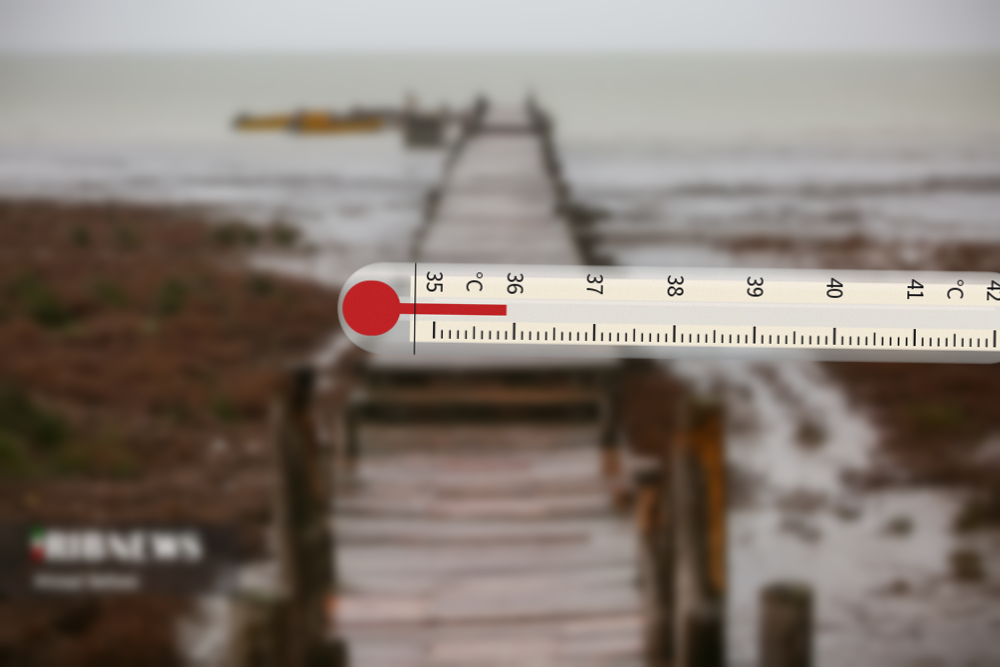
35.9 °C
